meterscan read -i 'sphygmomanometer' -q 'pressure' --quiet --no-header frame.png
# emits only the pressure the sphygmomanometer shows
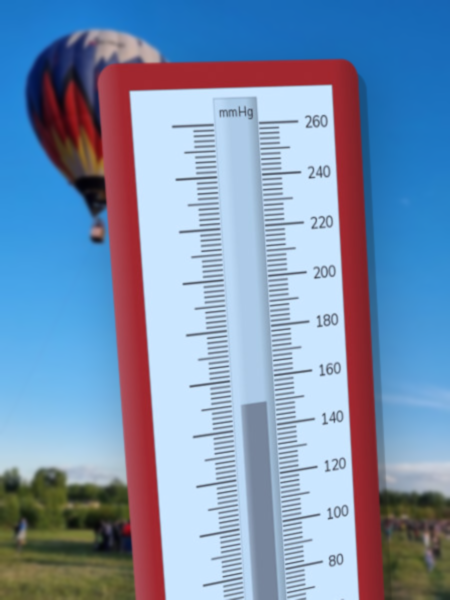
150 mmHg
